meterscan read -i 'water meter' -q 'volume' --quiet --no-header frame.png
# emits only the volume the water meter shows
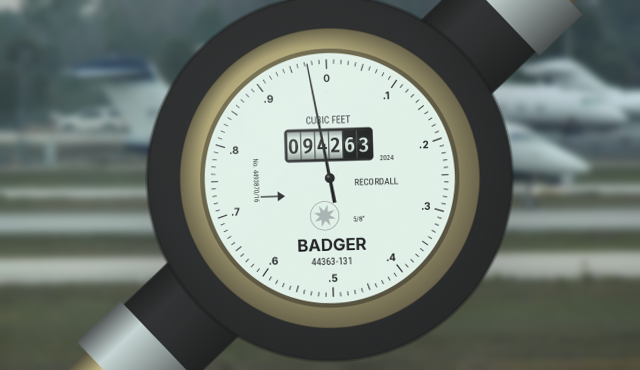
94262.97 ft³
